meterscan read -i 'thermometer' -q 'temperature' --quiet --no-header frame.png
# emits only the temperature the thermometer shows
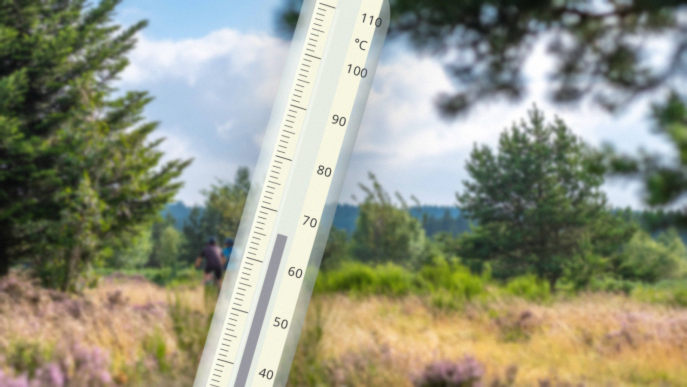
66 °C
